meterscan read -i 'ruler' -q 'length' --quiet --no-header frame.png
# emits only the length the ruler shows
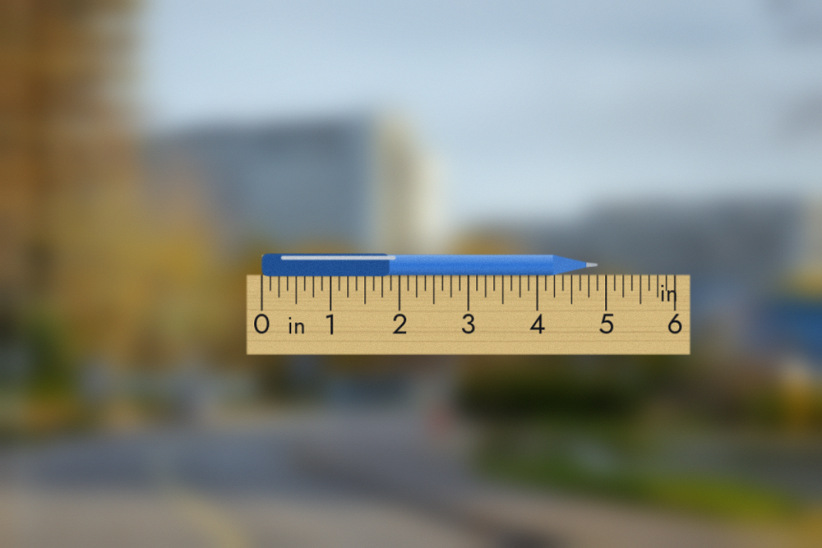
4.875 in
